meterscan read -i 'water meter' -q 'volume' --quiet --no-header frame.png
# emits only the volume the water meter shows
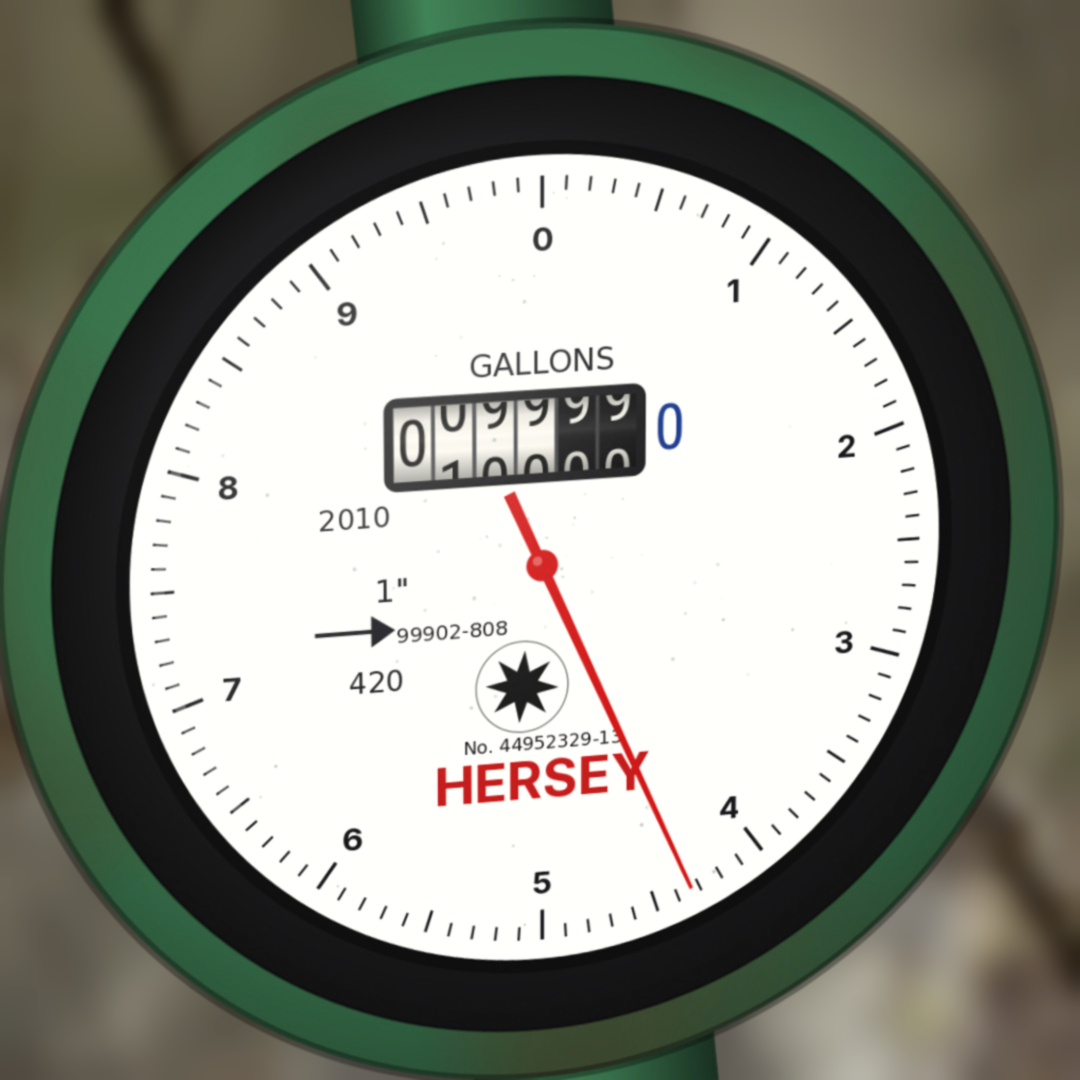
99994.3 gal
